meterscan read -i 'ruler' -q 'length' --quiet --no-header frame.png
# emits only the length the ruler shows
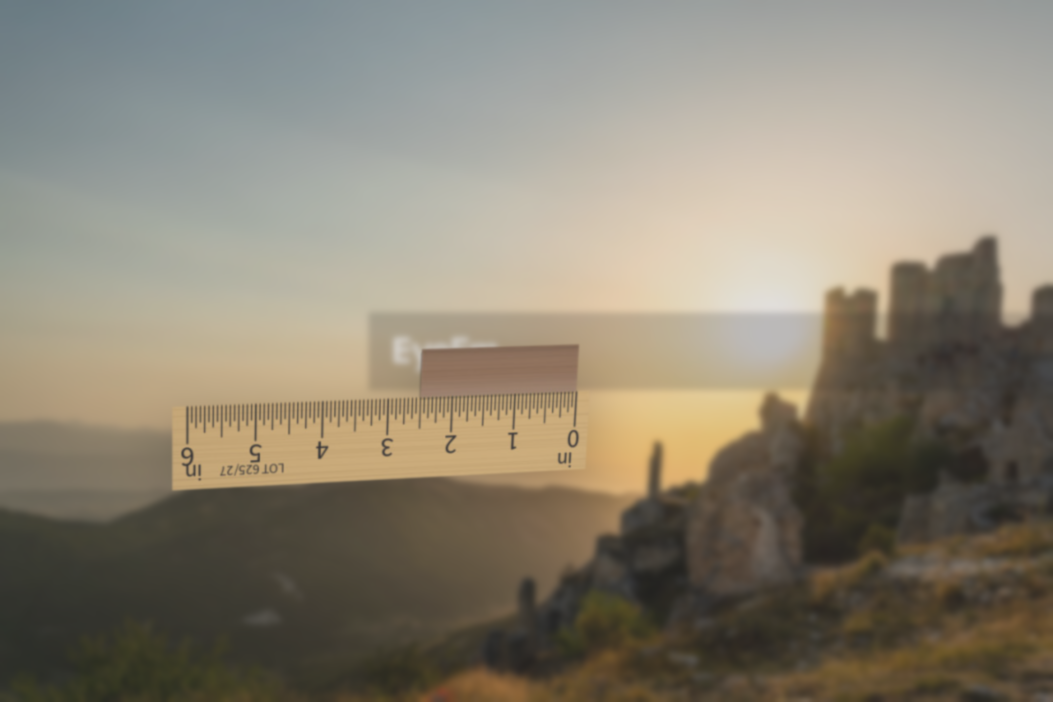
2.5 in
